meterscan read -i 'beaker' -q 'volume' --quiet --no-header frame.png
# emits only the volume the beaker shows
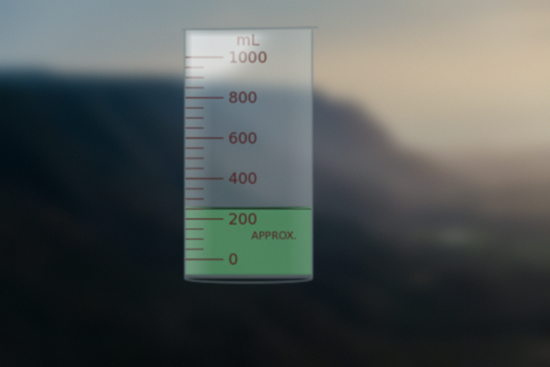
250 mL
